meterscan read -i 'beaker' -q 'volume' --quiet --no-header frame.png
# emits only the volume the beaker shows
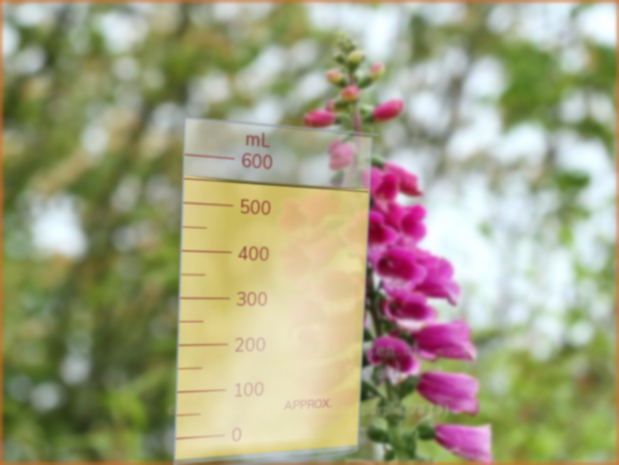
550 mL
